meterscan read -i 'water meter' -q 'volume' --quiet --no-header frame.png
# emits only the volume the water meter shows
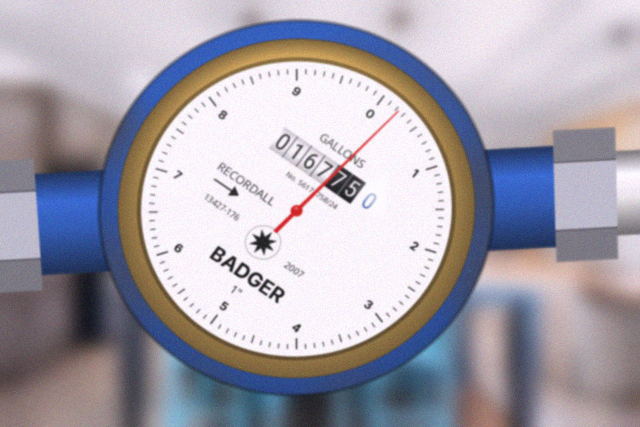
167750.2 gal
